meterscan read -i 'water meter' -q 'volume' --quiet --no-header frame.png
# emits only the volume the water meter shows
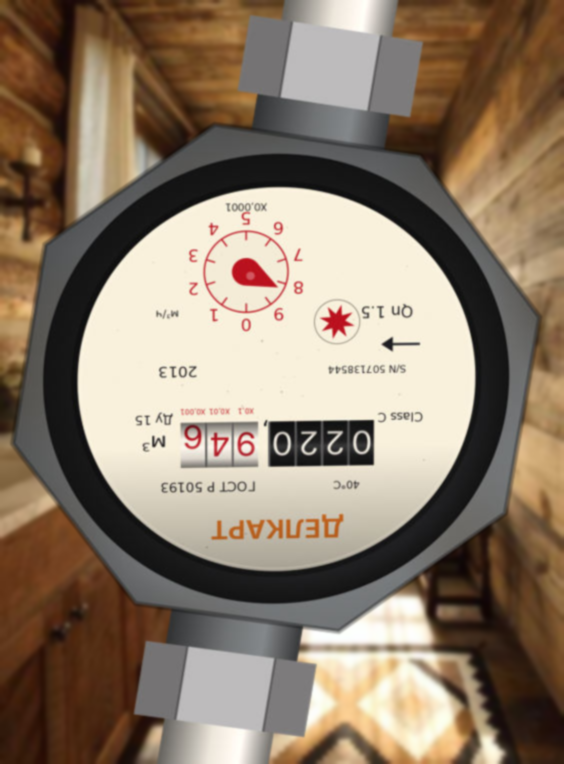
220.9458 m³
